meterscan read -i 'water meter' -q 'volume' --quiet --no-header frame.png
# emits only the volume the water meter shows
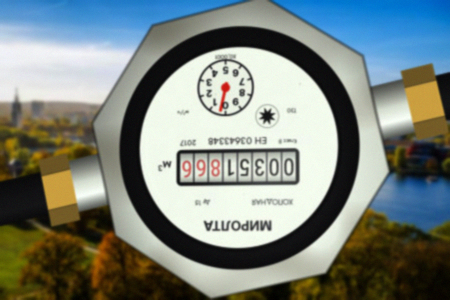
351.8660 m³
